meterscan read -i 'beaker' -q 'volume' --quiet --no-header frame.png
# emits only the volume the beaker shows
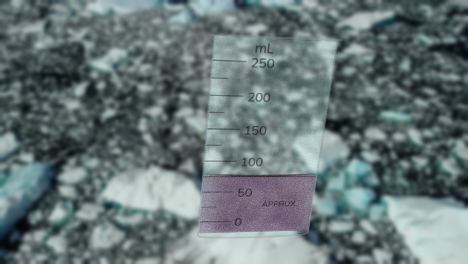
75 mL
